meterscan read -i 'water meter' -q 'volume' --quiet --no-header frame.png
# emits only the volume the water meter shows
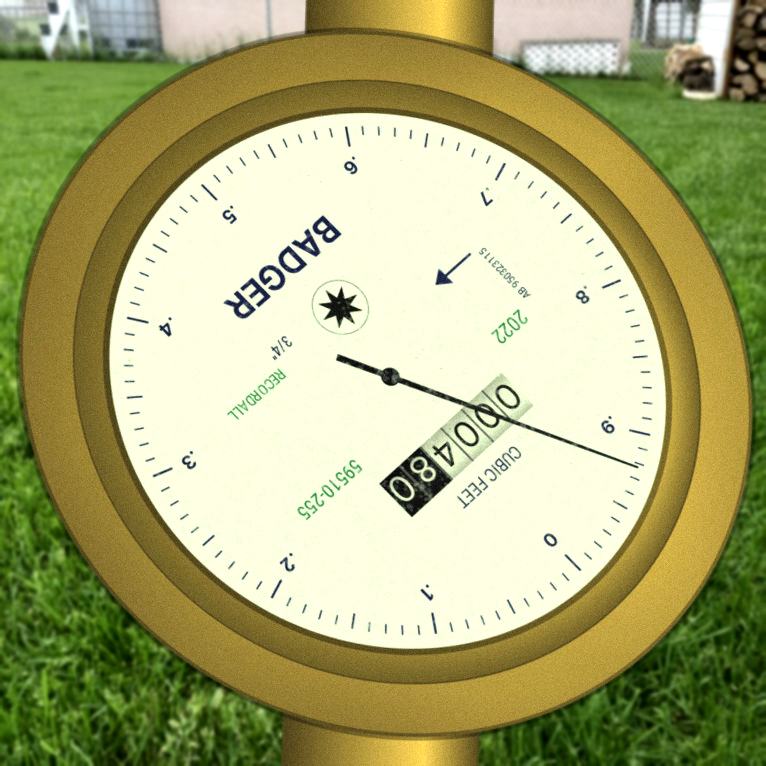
479.92 ft³
